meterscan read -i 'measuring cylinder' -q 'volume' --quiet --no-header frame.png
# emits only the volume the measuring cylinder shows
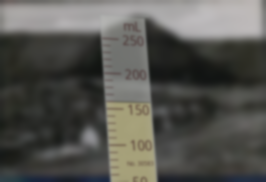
160 mL
